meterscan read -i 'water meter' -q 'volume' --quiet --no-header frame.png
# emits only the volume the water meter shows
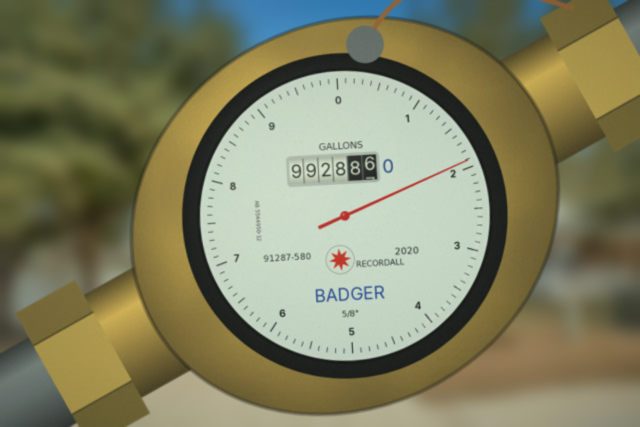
9928861.9 gal
